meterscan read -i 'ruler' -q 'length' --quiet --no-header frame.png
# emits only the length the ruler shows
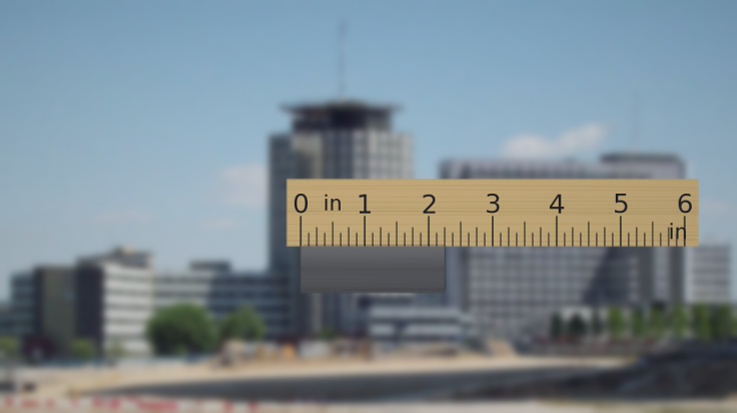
2.25 in
